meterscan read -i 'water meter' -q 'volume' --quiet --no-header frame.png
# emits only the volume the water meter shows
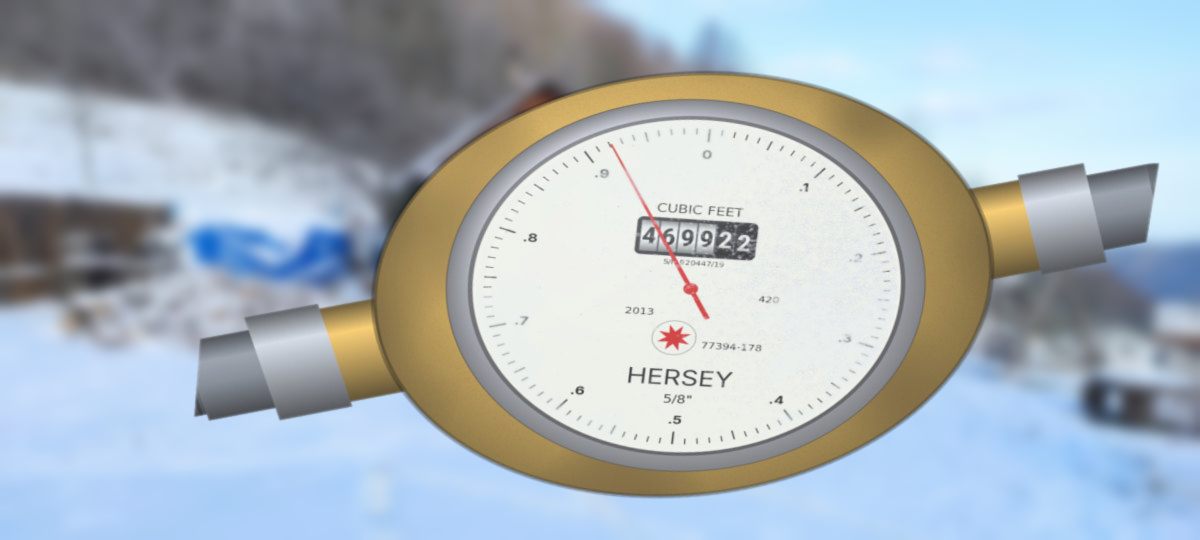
469921.92 ft³
